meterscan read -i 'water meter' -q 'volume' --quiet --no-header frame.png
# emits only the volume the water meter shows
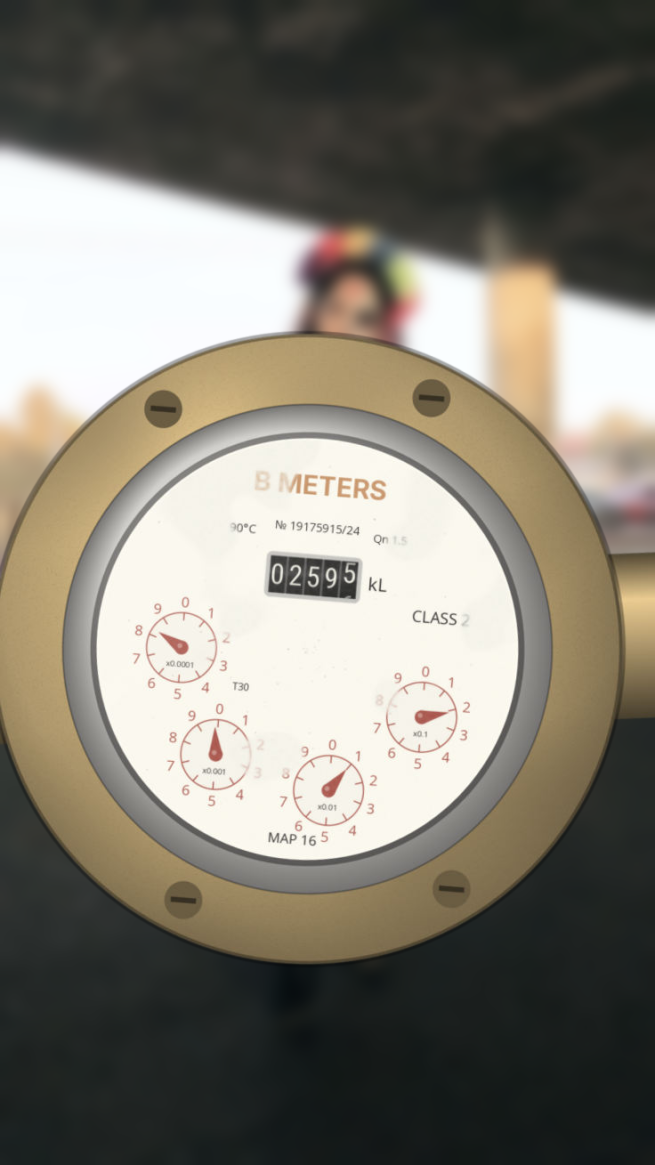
2595.2098 kL
